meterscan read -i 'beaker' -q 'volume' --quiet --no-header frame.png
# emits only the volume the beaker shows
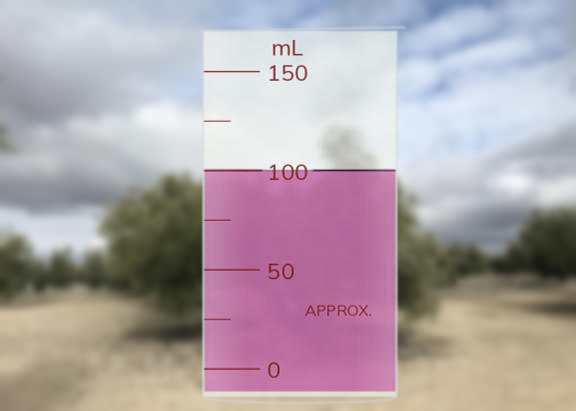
100 mL
